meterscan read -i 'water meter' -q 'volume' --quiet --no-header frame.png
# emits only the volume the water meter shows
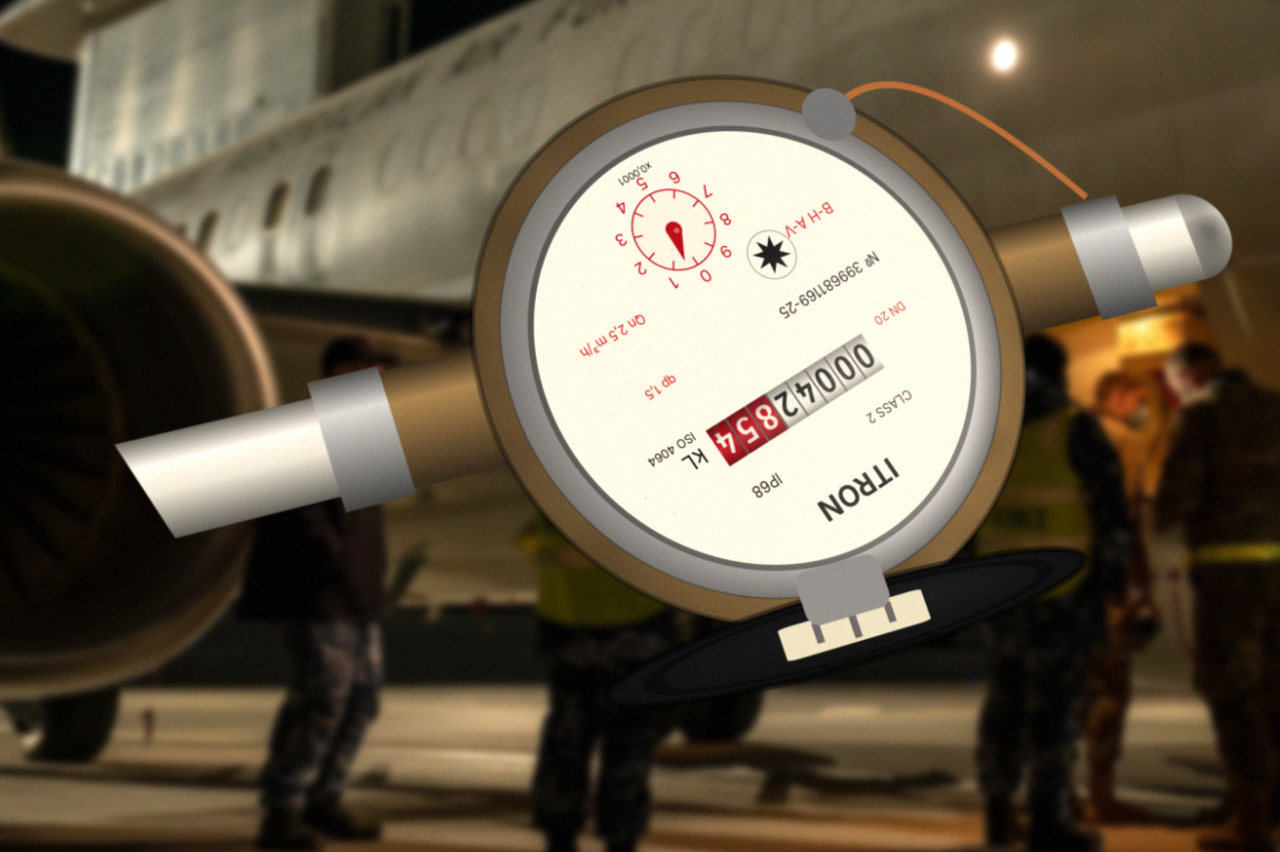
42.8540 kL
